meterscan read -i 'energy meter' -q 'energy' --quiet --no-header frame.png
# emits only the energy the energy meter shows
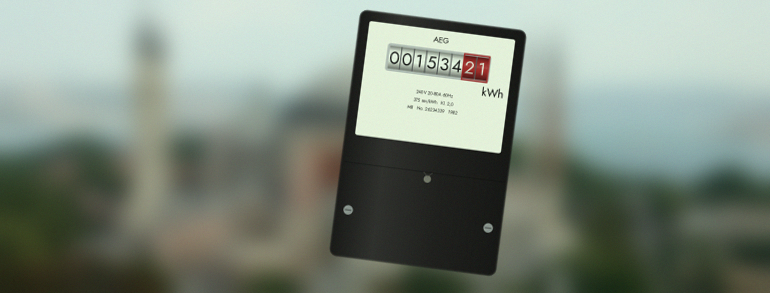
1534.21 kWh
